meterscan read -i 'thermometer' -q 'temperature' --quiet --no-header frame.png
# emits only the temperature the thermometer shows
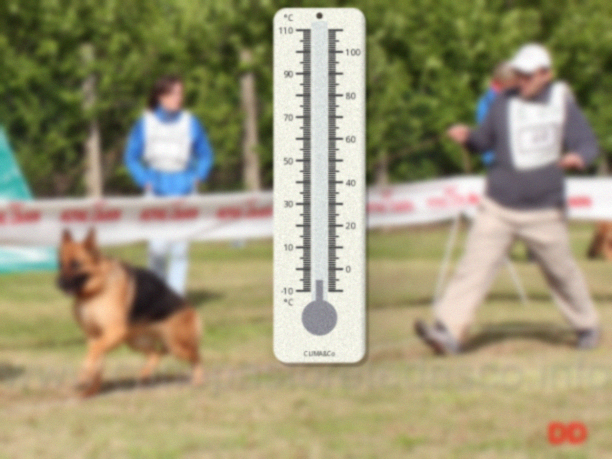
-5 °C
